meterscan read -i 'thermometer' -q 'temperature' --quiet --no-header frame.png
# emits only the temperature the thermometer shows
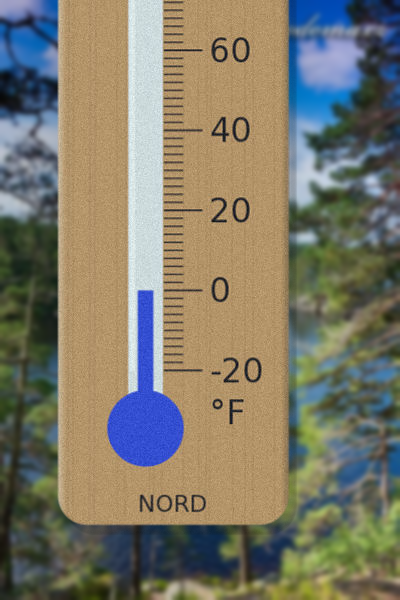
0 °F
